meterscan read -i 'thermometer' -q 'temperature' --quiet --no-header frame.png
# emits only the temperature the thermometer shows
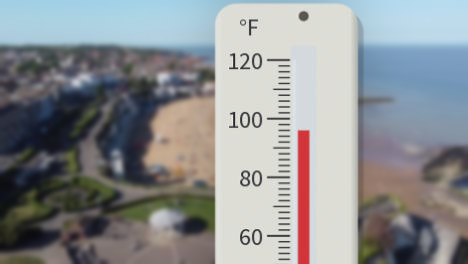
96 °F
